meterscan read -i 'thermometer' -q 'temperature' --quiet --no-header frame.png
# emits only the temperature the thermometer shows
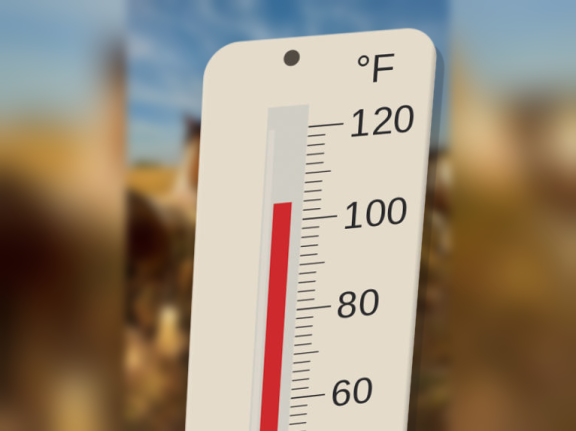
104 °F
